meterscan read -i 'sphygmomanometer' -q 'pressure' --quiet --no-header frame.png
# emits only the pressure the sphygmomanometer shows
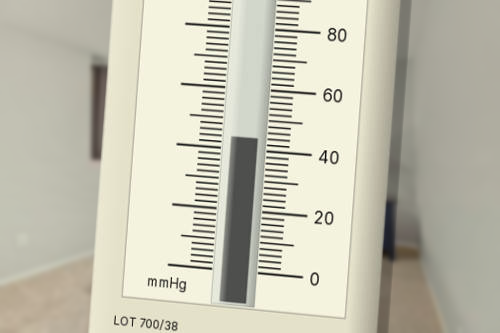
44 mmHg
